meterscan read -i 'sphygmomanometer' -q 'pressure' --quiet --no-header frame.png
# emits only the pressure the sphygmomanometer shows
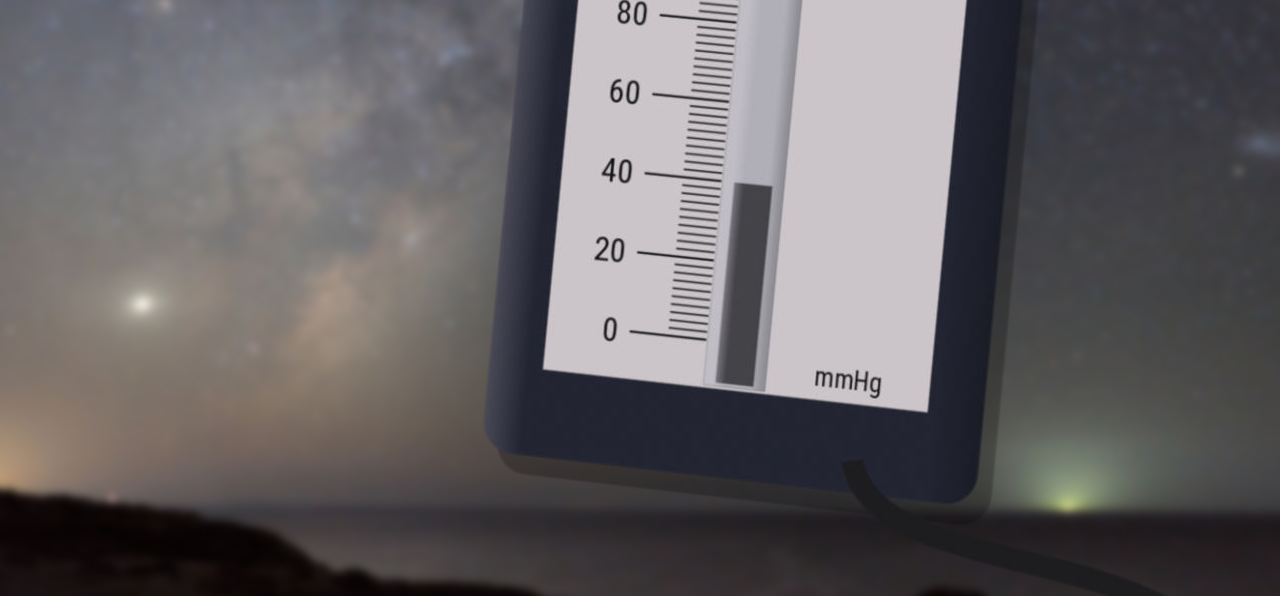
40 mmHg
